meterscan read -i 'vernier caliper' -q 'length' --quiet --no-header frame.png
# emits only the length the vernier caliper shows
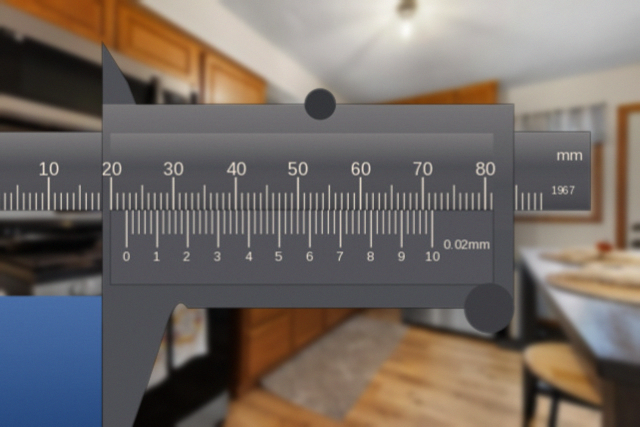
22.5 mm
